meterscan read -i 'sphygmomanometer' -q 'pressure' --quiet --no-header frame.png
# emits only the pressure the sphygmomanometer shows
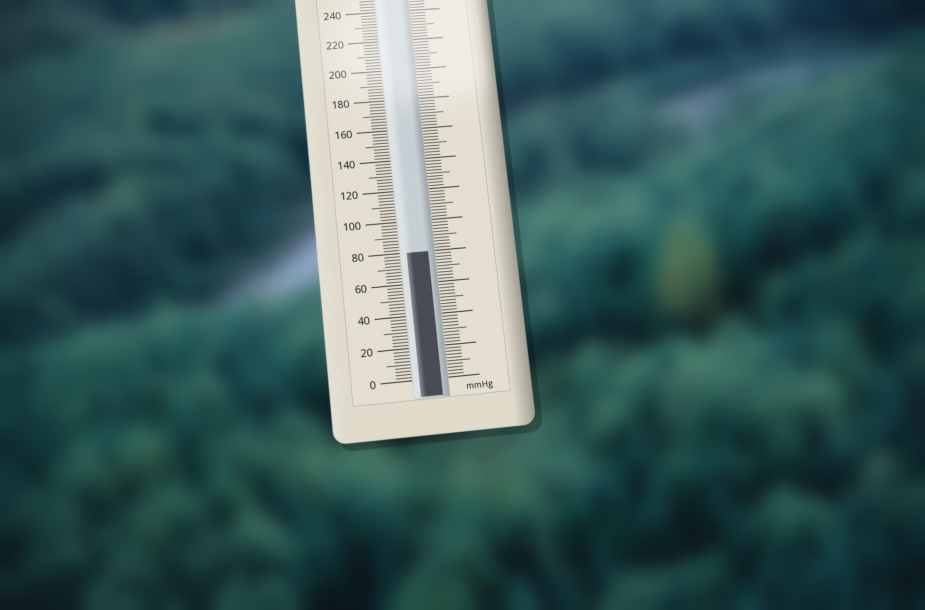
80 mmHg
